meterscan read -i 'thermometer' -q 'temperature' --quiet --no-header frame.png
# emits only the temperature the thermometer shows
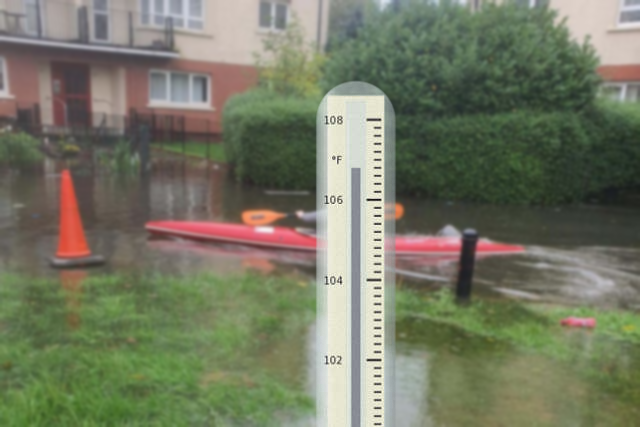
106.8 °F
